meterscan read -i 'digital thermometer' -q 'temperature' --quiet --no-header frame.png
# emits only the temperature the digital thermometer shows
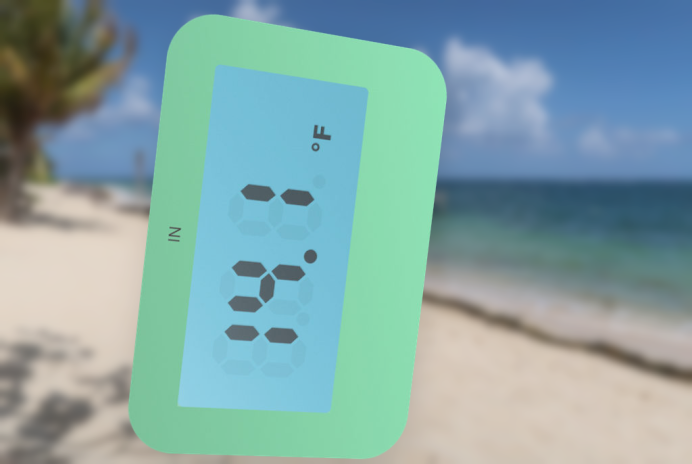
14.1 °F
